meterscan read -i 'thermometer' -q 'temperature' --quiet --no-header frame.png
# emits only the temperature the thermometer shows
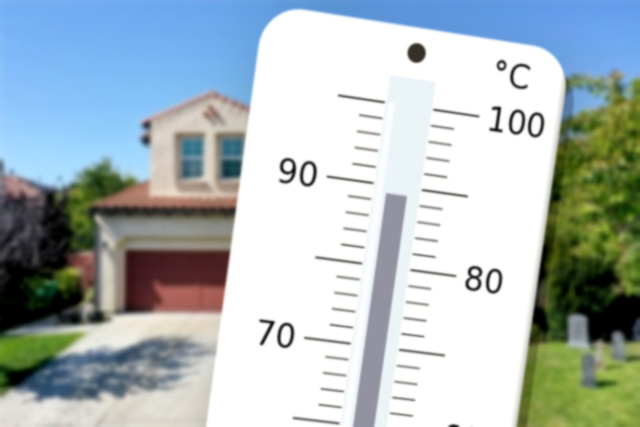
89 °C
